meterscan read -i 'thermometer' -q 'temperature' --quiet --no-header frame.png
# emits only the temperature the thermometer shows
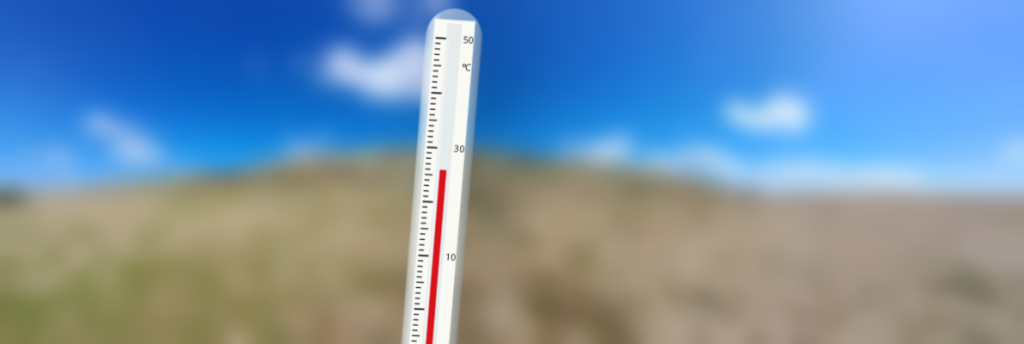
26 °C
